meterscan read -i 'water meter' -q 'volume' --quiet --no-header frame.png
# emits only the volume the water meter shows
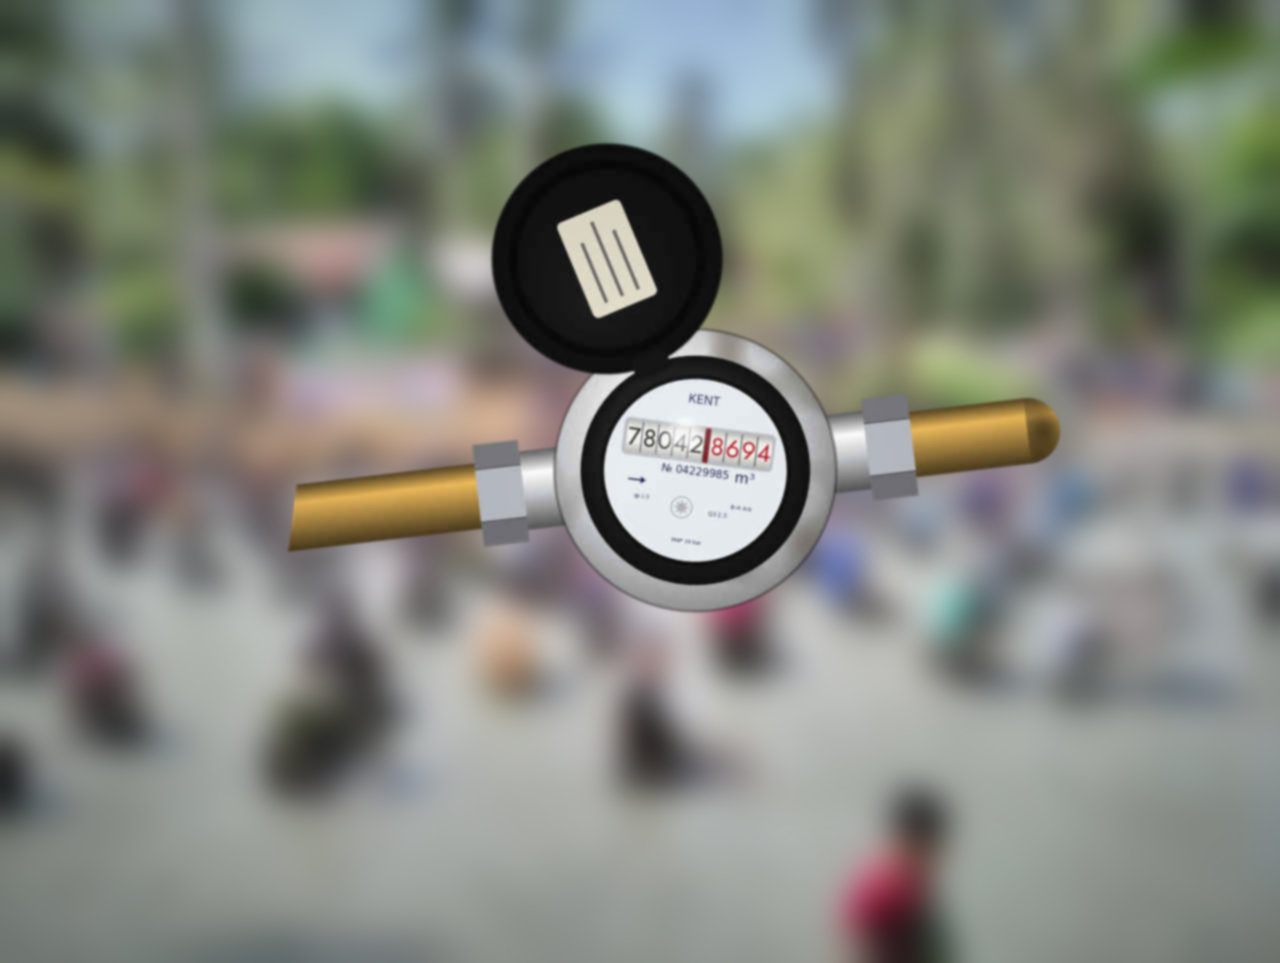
78042.8694 m³
